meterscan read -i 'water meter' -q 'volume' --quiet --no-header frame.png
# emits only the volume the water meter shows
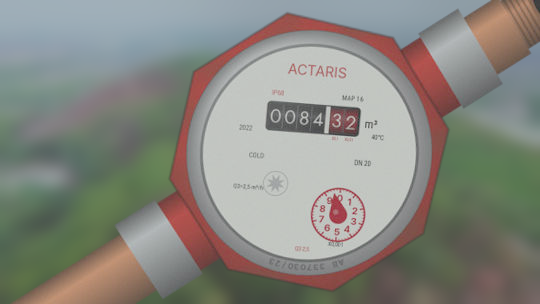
84.319 m³
